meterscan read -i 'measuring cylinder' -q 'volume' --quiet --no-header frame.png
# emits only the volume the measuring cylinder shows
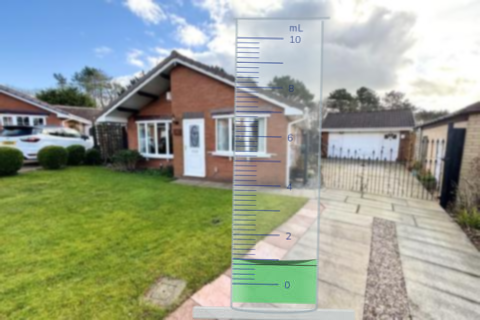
0.8 mL
